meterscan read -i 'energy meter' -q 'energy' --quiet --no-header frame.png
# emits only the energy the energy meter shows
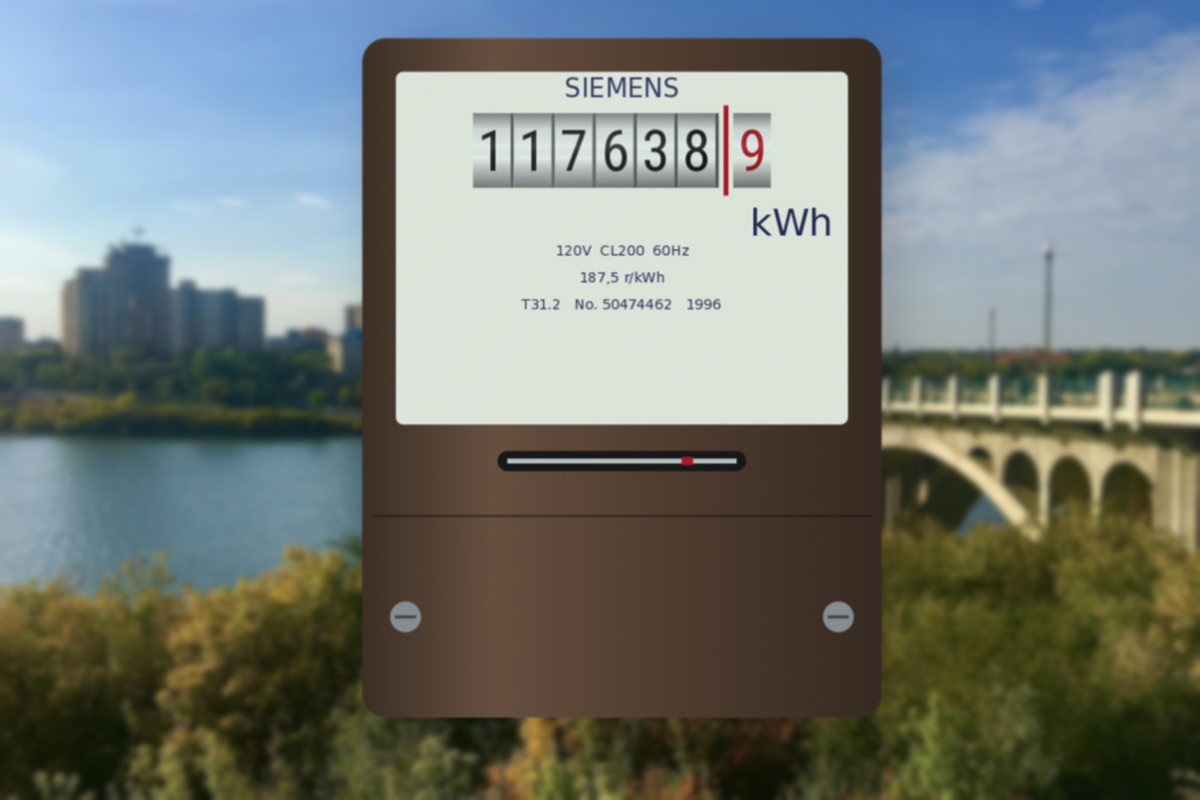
117638.9 kWh
